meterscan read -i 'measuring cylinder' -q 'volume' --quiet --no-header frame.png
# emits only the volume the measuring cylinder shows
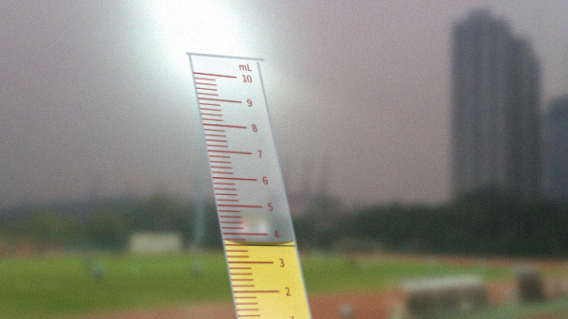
3.6 mL
